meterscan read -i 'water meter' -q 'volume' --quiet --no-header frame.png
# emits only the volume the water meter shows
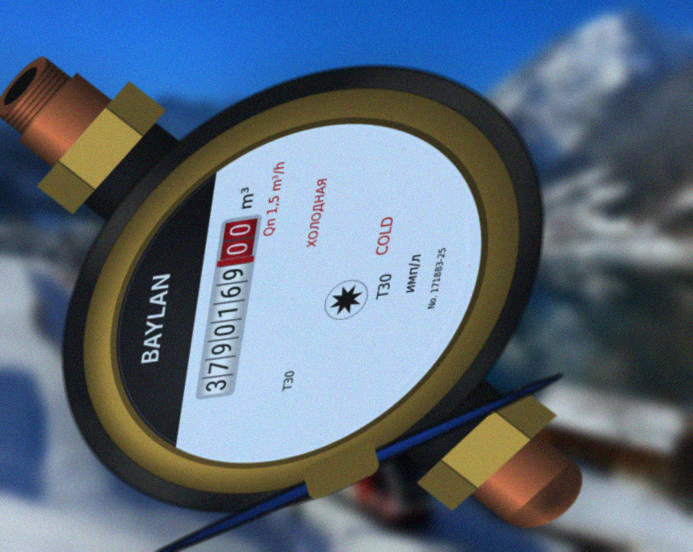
3790169.00 m³
